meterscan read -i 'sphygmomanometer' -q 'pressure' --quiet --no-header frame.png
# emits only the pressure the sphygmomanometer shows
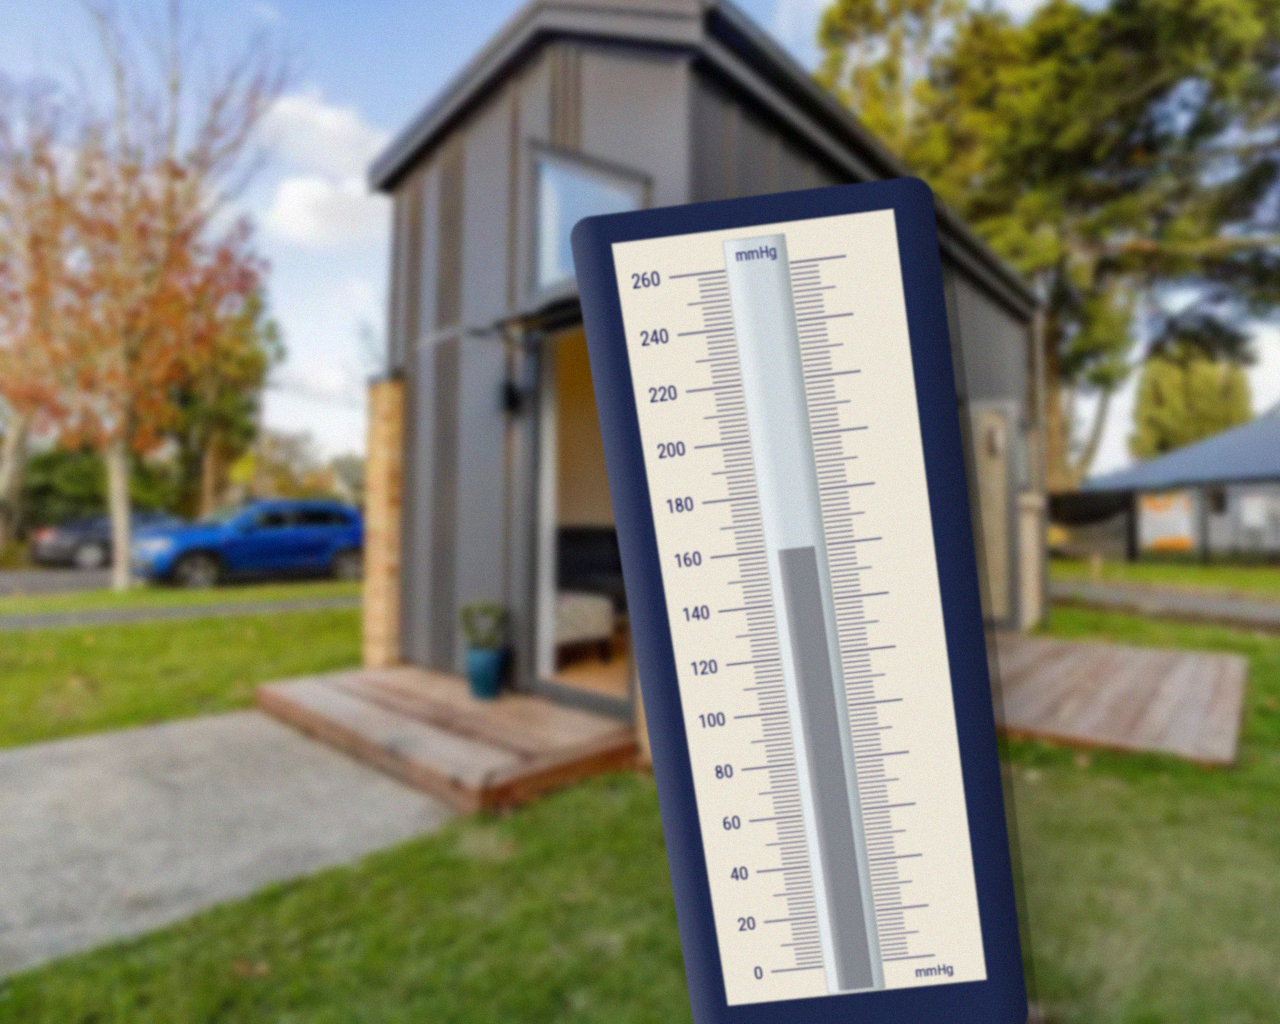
160 mmHg
